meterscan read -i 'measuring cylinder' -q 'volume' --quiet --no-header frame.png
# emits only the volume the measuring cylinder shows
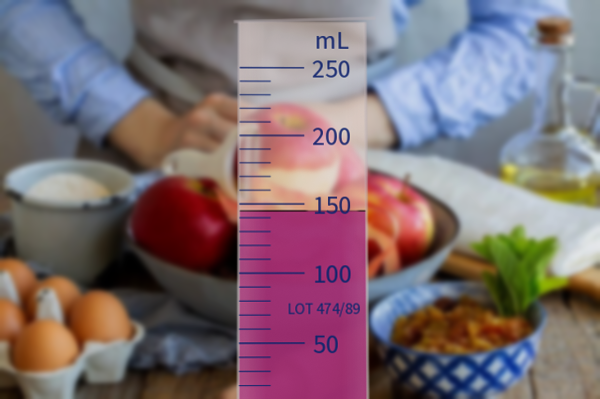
145 mL
